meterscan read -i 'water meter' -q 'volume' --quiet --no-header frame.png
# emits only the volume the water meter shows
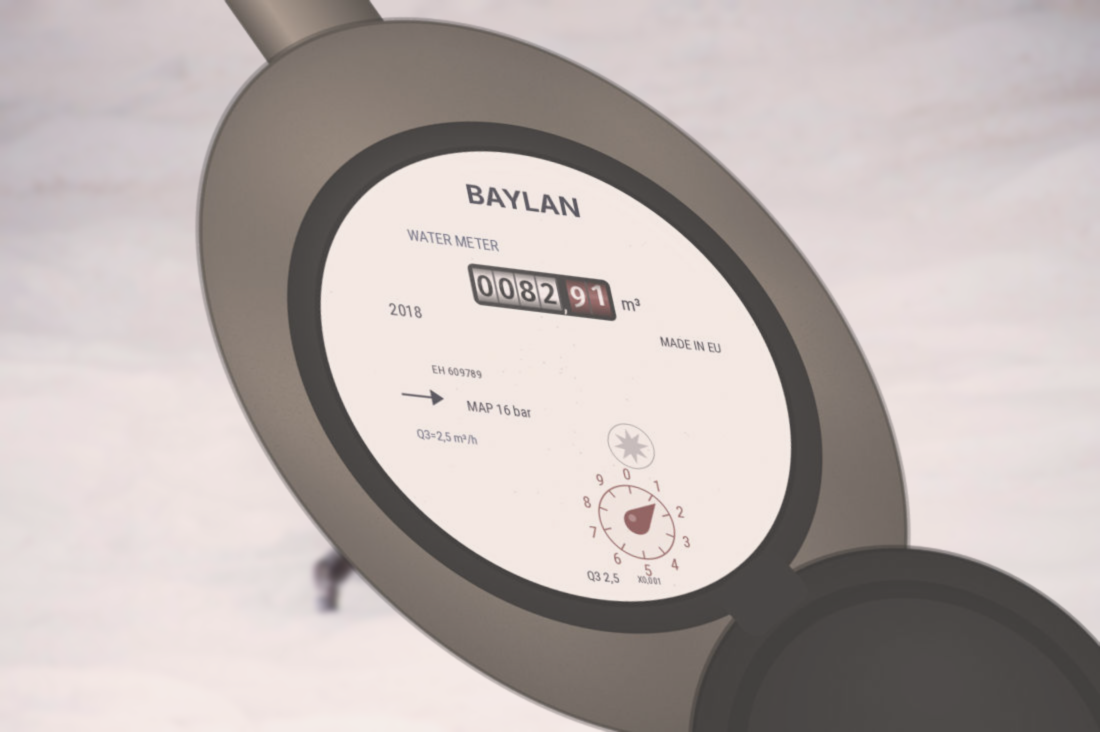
82.911 m³
